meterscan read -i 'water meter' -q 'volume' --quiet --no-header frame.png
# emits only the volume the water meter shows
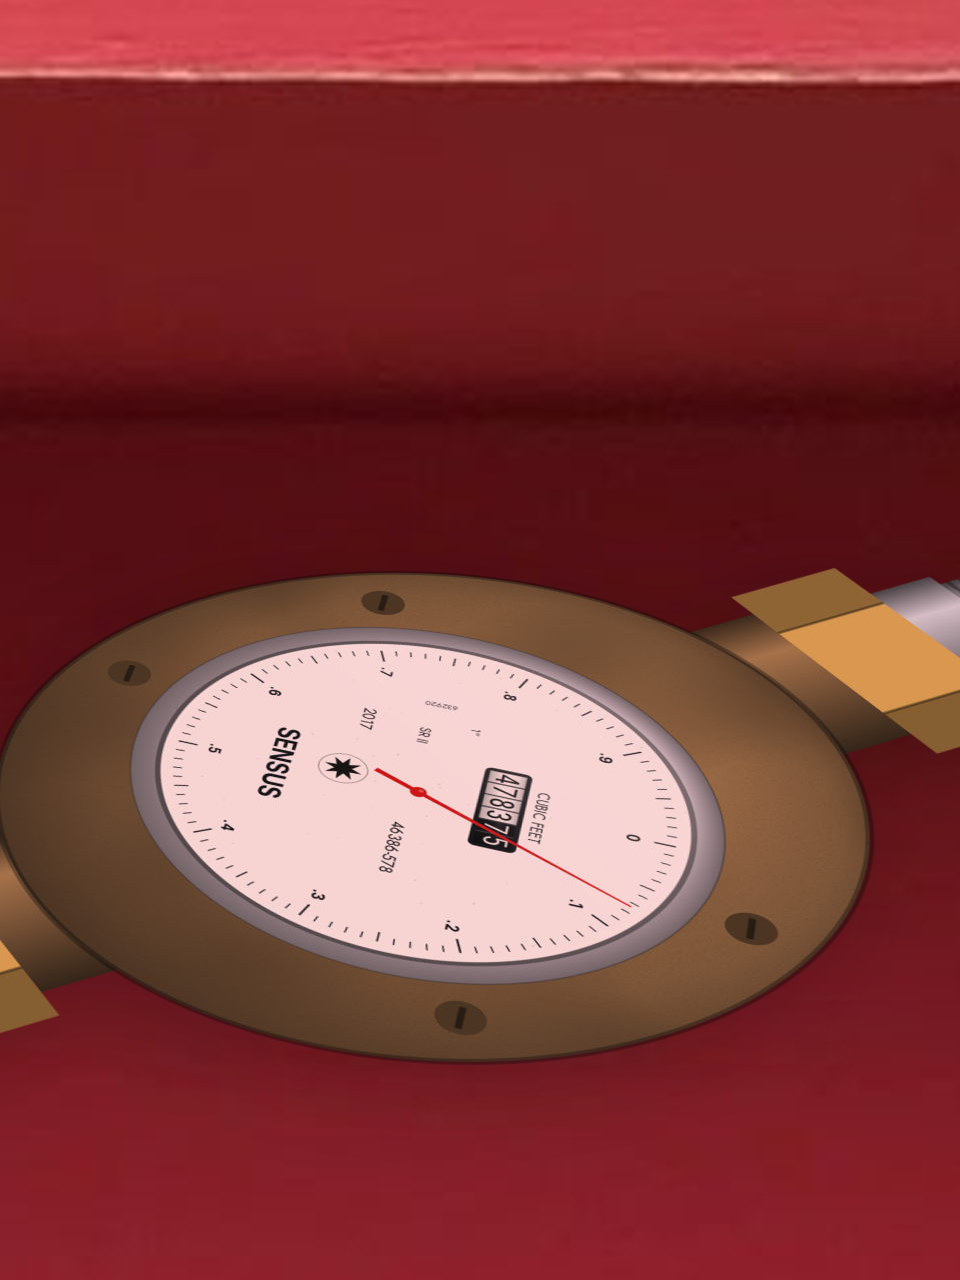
478375.07 ft³
